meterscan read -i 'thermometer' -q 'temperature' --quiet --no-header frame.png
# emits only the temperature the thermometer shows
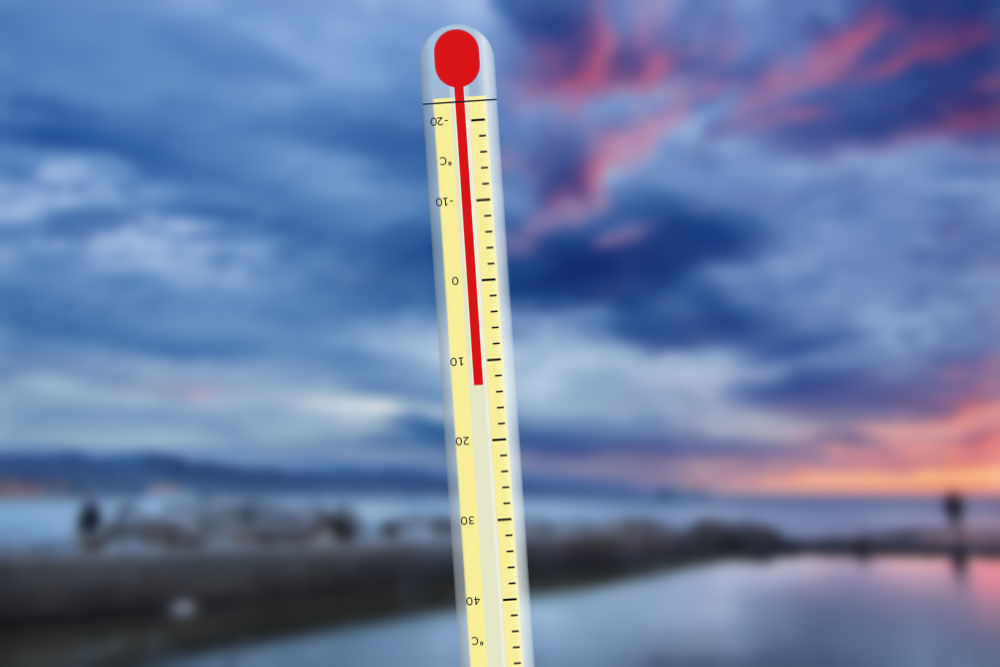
13 °C
